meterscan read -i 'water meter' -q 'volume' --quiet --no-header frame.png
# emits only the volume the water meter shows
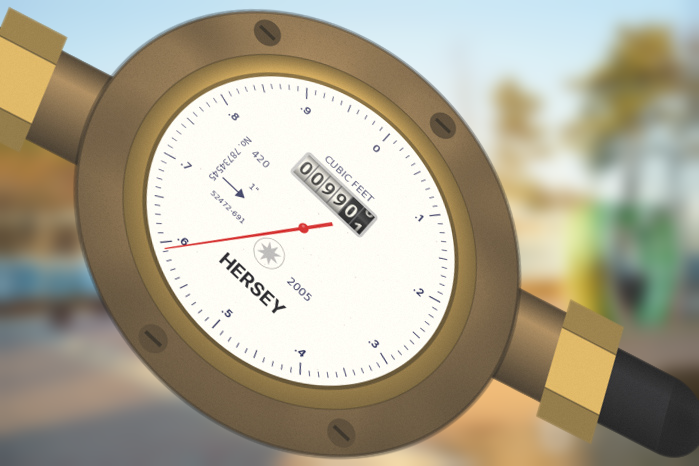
9900.59 ft³
